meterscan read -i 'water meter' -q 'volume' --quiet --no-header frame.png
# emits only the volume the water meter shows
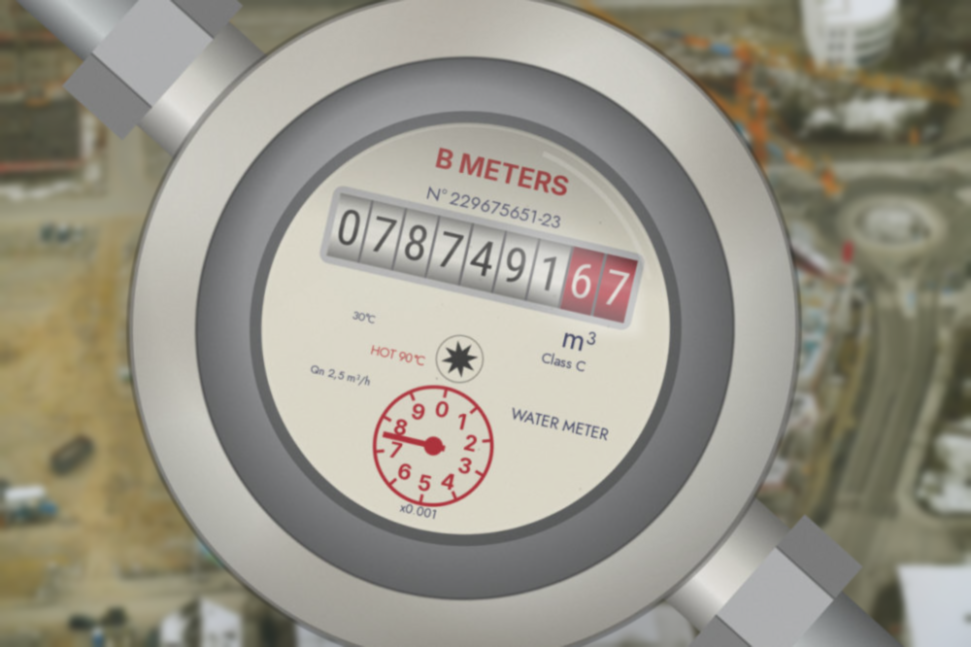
787491.677 m³
